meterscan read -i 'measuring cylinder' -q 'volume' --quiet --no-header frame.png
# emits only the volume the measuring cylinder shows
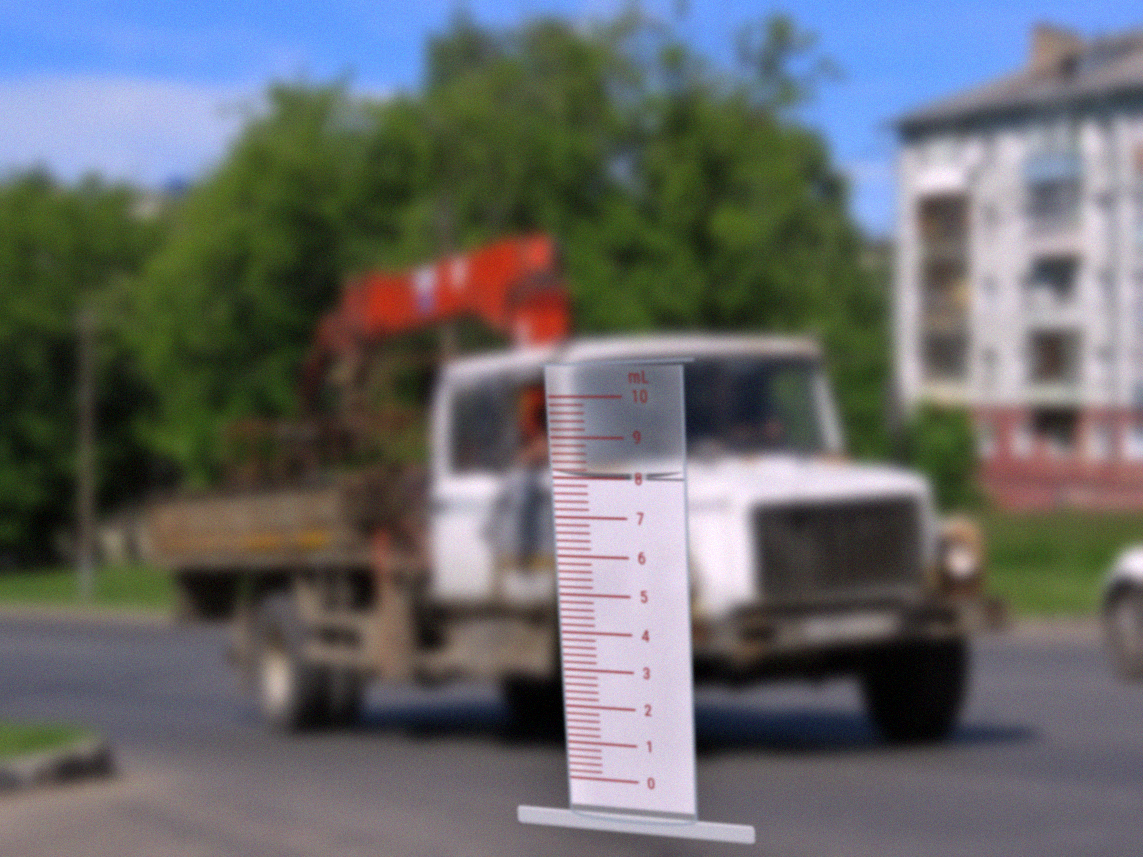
8 mL
